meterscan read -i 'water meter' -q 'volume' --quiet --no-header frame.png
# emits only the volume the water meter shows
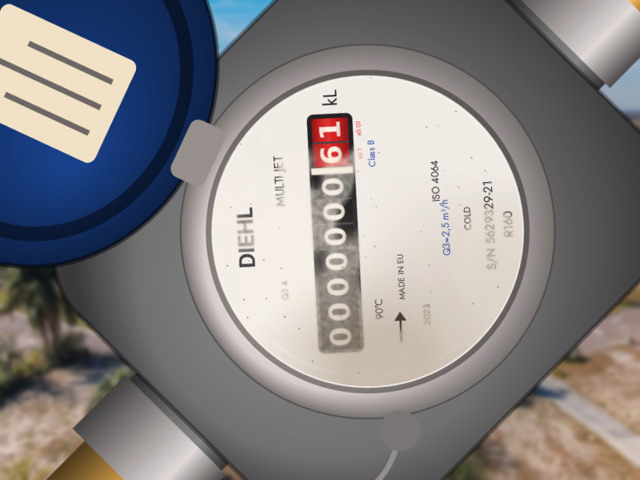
0.61 kL
